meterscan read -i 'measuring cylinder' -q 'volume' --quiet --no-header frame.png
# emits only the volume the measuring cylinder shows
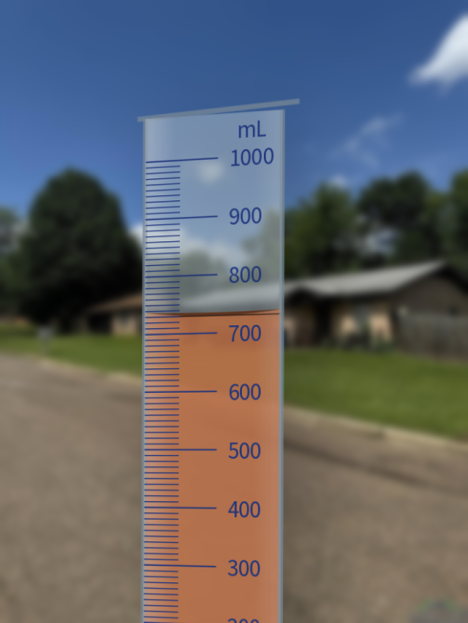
730 mL
